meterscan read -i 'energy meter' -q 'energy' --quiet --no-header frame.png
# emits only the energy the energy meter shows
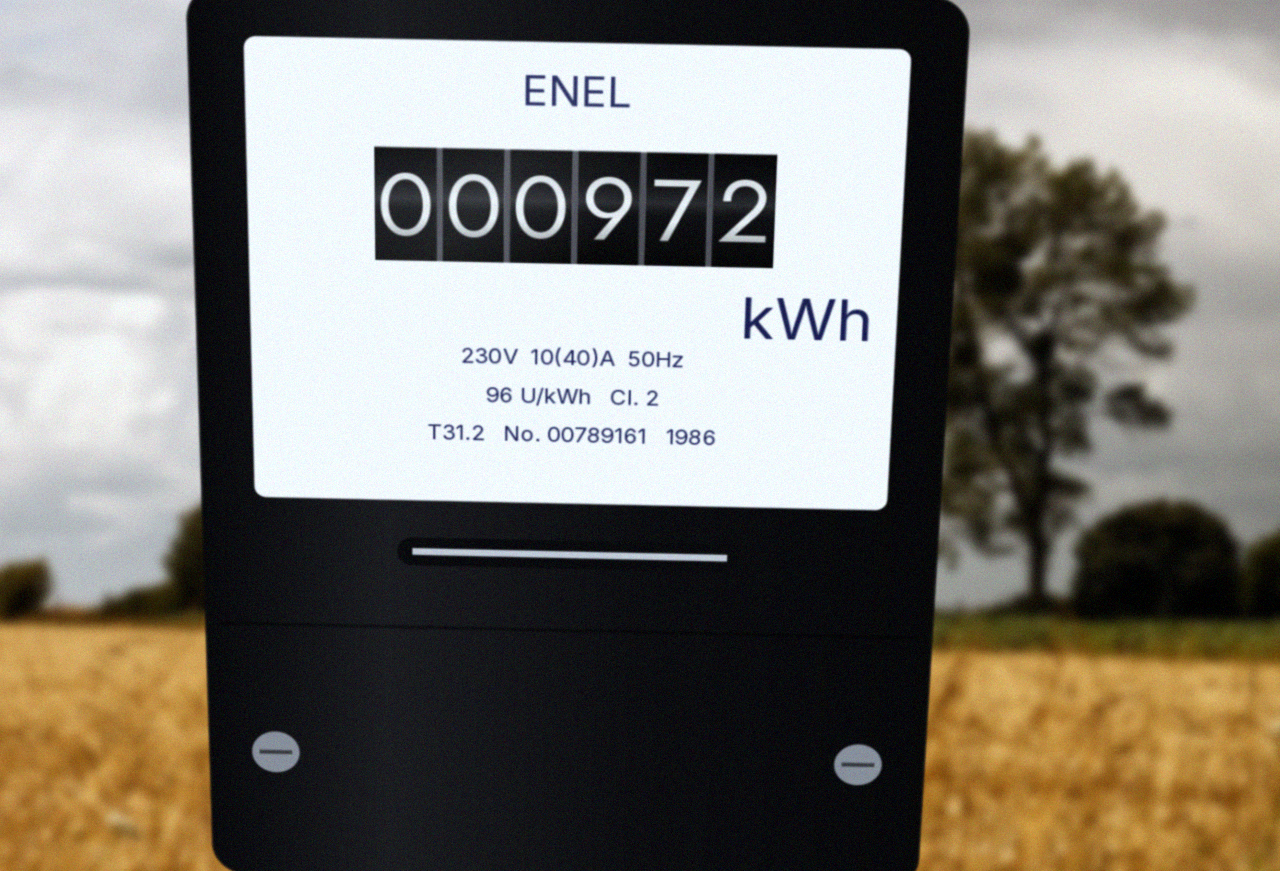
972 kWh
